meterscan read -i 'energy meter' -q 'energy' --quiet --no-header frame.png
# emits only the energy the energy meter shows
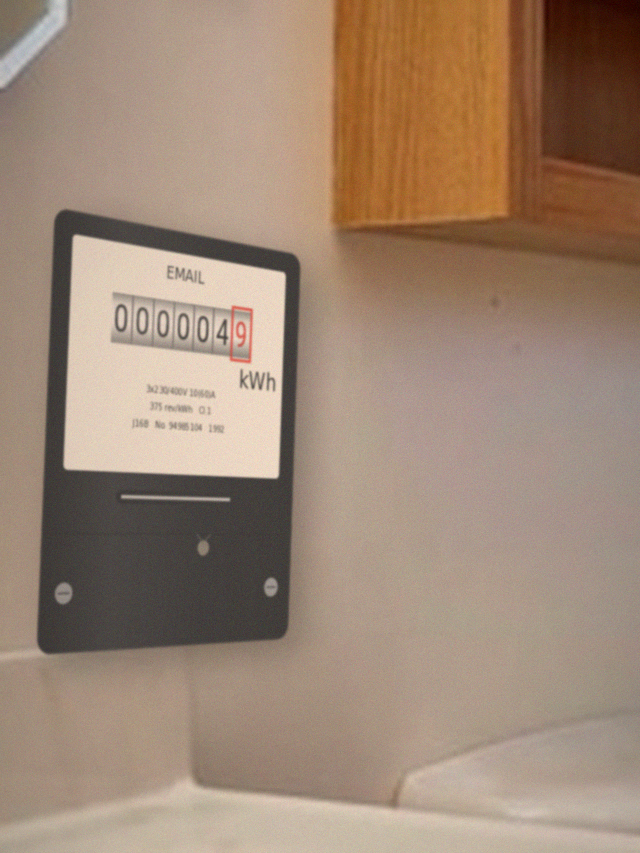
4.9 kWh
